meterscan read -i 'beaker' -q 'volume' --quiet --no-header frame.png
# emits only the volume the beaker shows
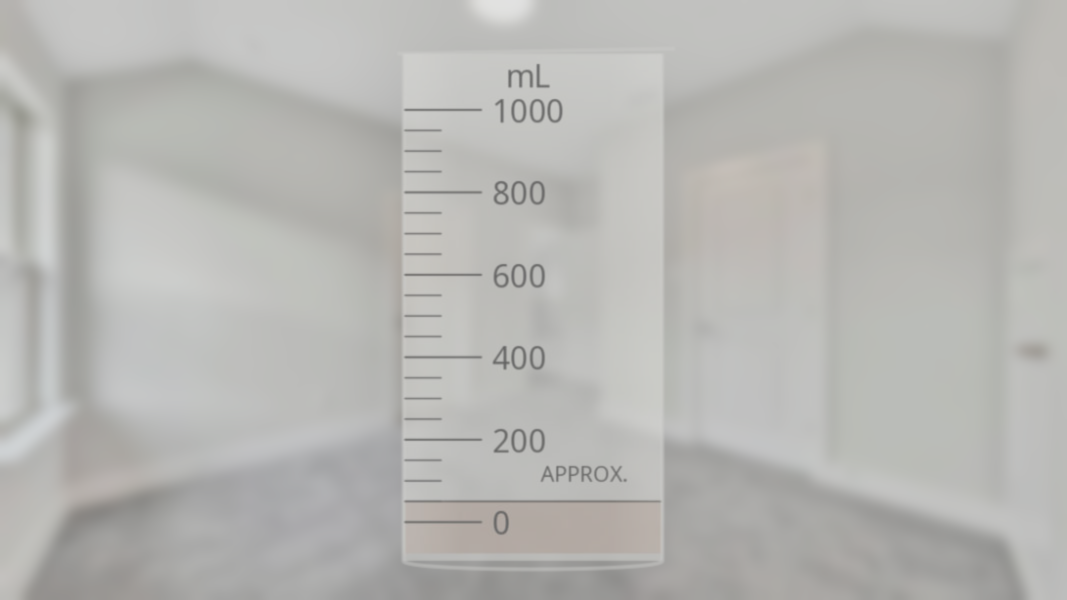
50 mL
